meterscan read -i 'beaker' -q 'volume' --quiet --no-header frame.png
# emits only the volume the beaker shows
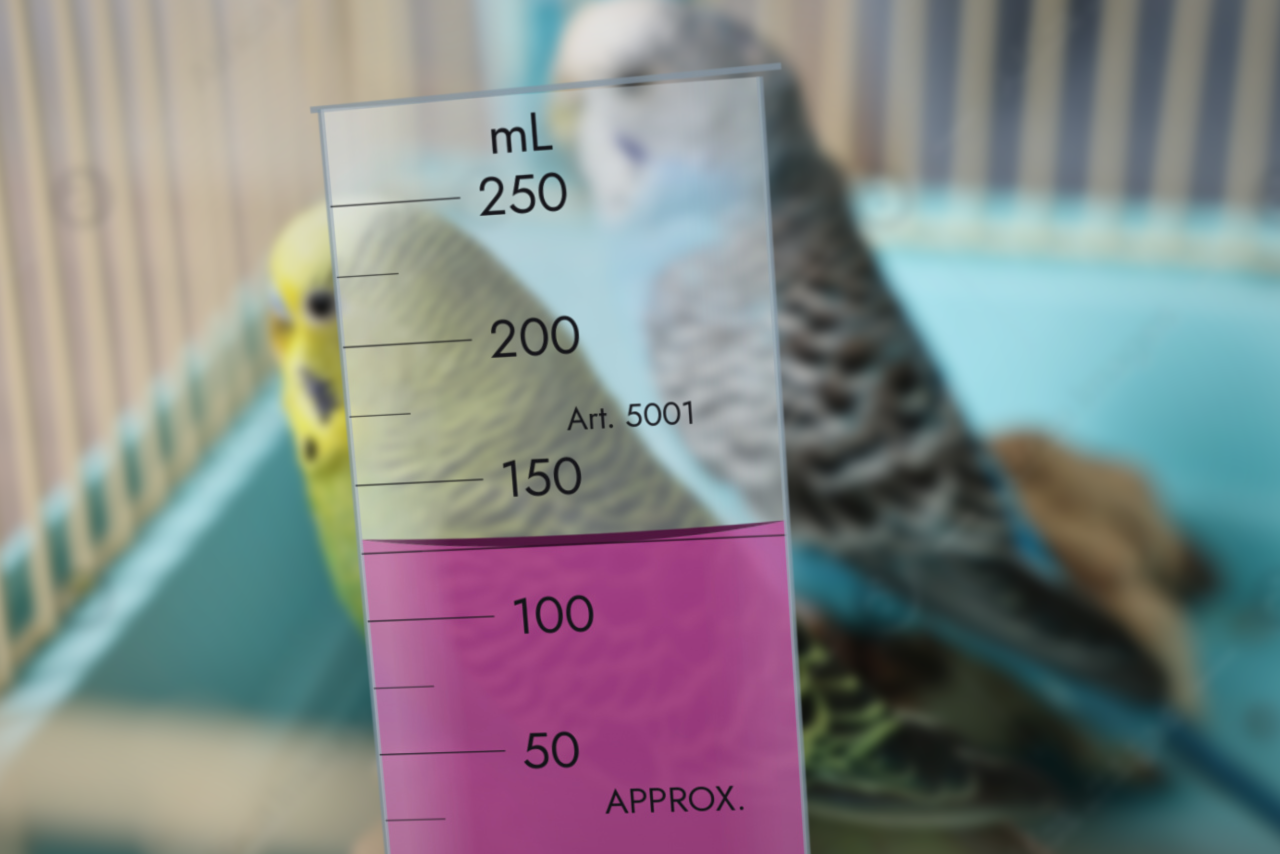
125 mL
